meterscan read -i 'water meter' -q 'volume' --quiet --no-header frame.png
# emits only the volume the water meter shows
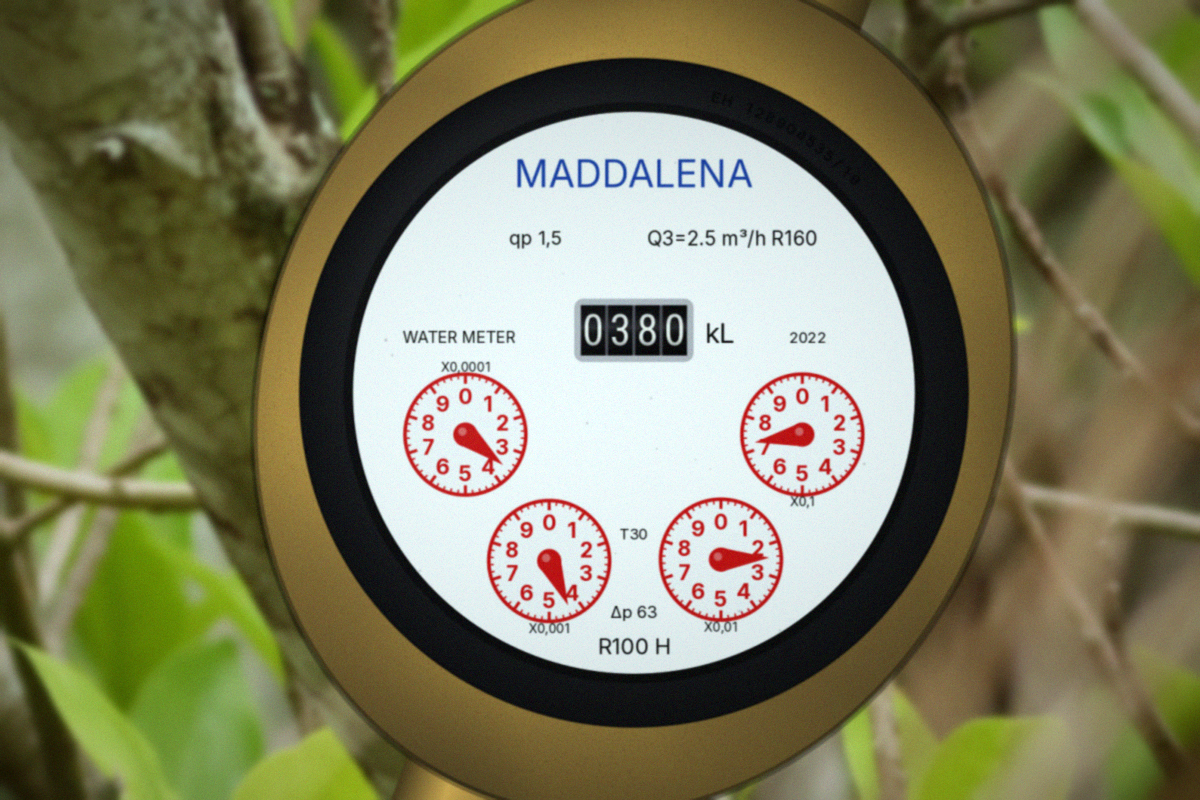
380.7243 kL
